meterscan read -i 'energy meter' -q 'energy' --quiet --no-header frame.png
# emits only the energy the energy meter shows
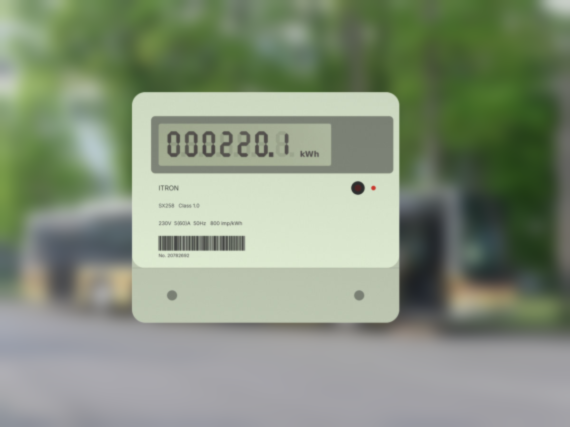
220.1 kWh
